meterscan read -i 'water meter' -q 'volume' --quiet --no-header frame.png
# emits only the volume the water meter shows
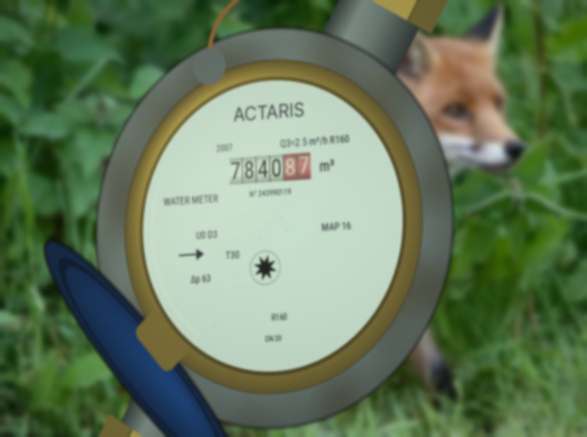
7840.87 m³
